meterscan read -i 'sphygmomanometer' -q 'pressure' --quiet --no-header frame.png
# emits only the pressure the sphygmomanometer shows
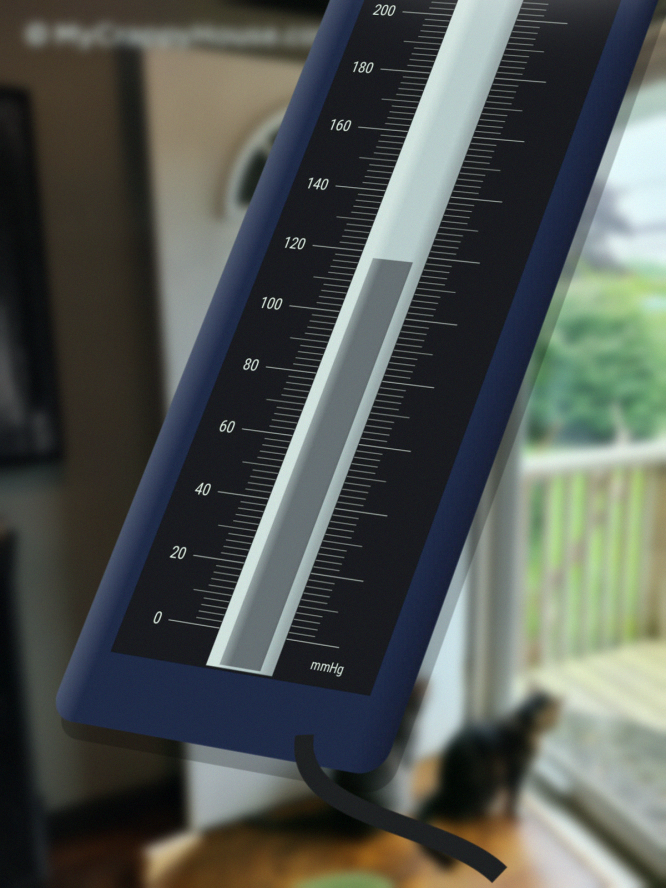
118 mmHg
